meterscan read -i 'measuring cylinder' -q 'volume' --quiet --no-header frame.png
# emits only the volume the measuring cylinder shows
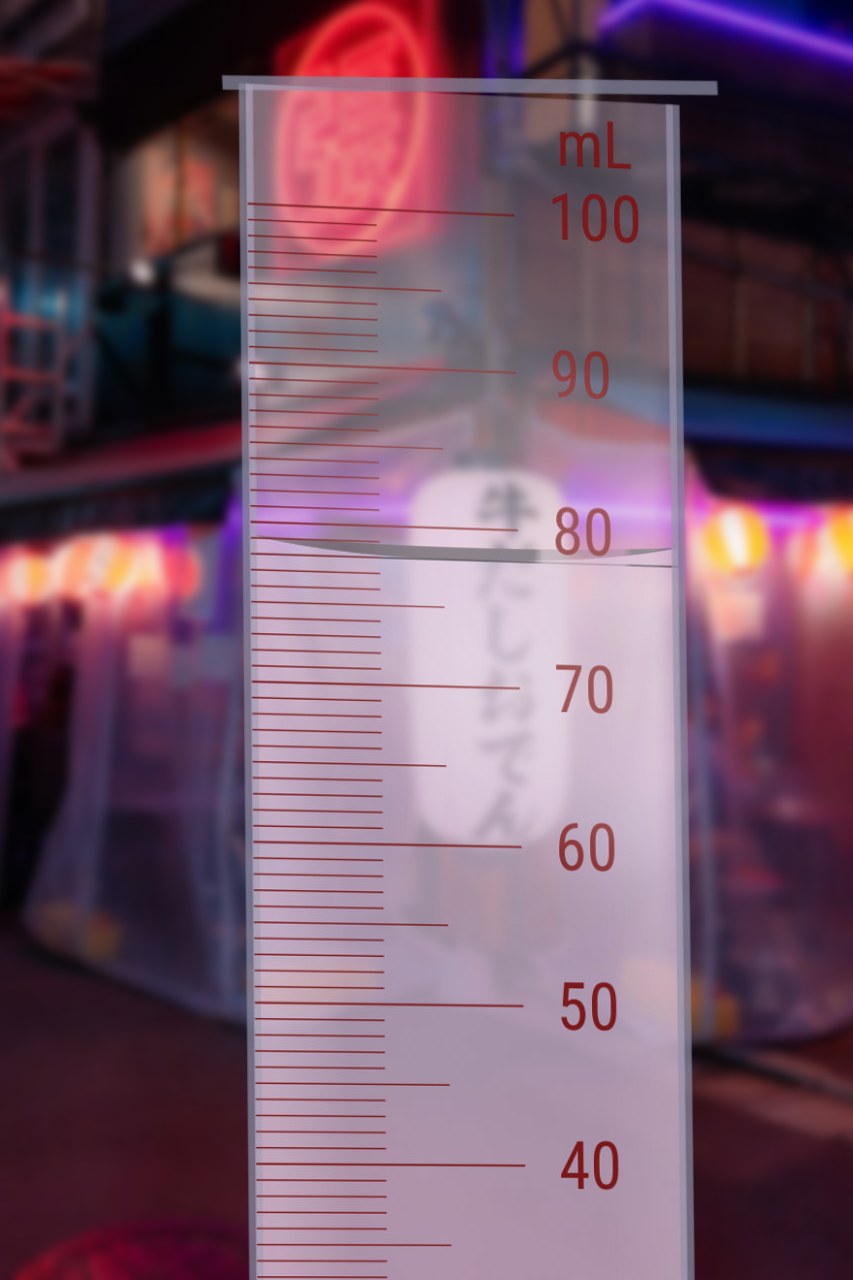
78 mL
